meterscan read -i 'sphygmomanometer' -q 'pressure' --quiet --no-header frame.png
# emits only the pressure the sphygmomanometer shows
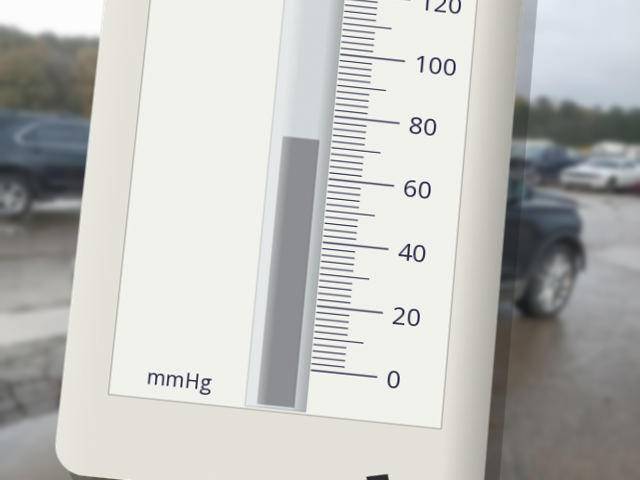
72 mmHg
